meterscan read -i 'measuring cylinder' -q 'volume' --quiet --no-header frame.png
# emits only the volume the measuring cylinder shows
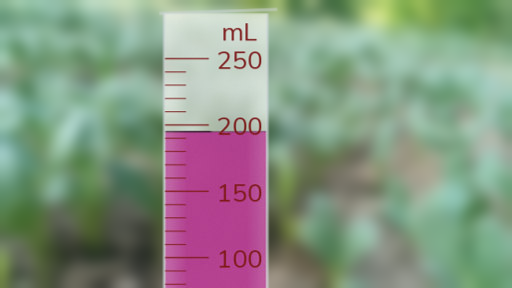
195 mL
